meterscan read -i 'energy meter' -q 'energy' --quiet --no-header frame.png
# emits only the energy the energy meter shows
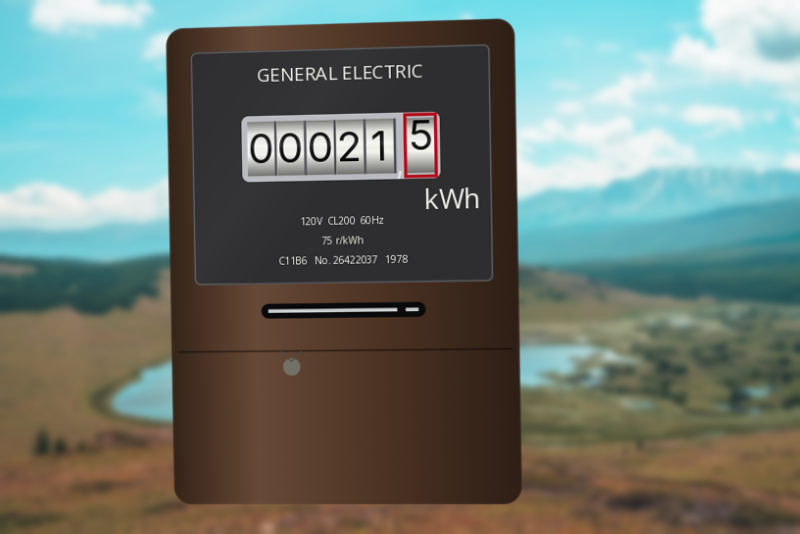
21.5 kWh
